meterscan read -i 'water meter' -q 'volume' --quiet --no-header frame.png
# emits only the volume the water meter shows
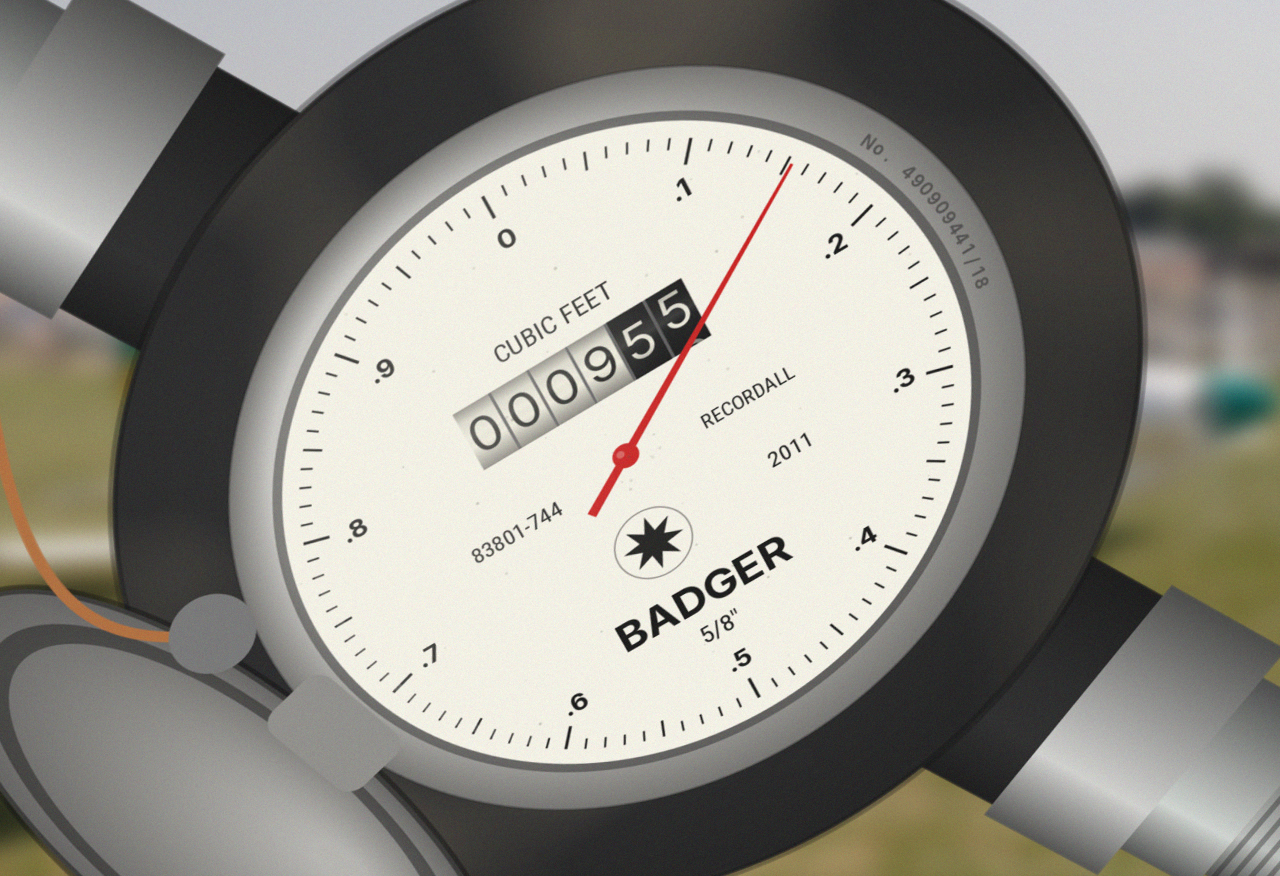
955.15 ft³
